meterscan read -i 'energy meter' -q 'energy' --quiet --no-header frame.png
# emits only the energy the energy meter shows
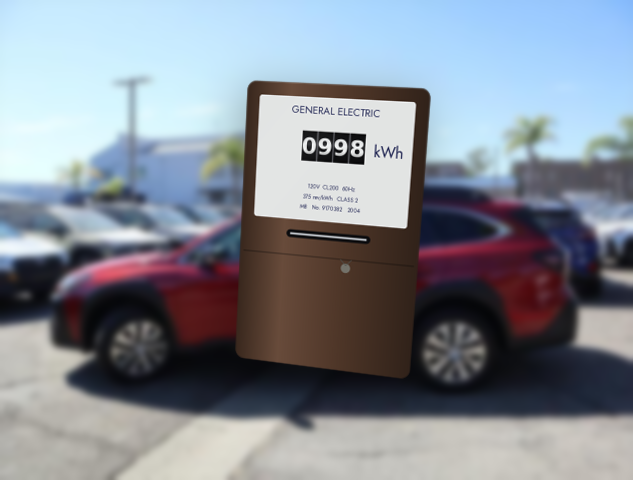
998 kWh
